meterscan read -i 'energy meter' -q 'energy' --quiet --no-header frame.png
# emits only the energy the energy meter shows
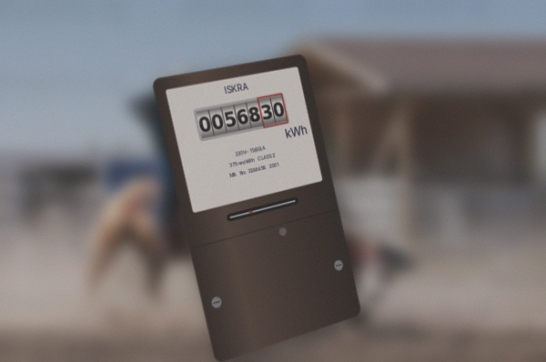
568.30 kWh
